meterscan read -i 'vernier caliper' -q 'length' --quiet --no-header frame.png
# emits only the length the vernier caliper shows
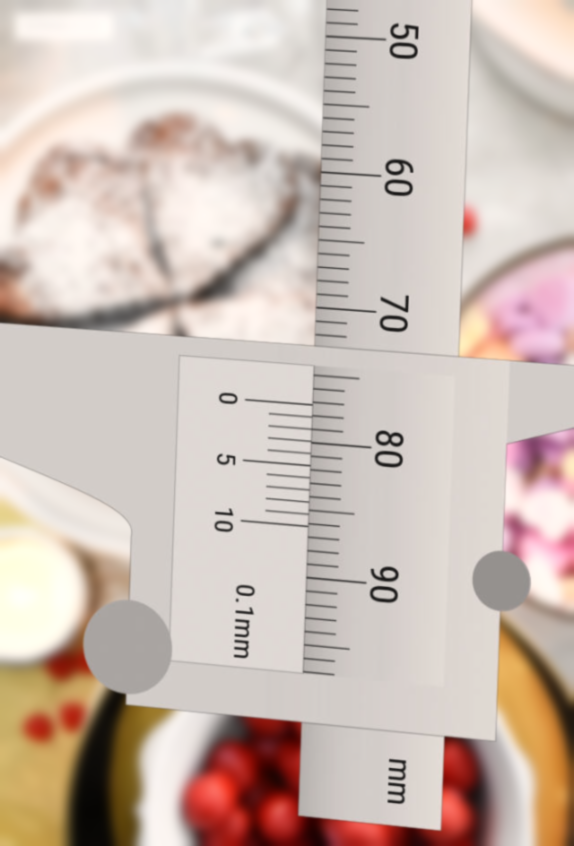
77.2 mm
